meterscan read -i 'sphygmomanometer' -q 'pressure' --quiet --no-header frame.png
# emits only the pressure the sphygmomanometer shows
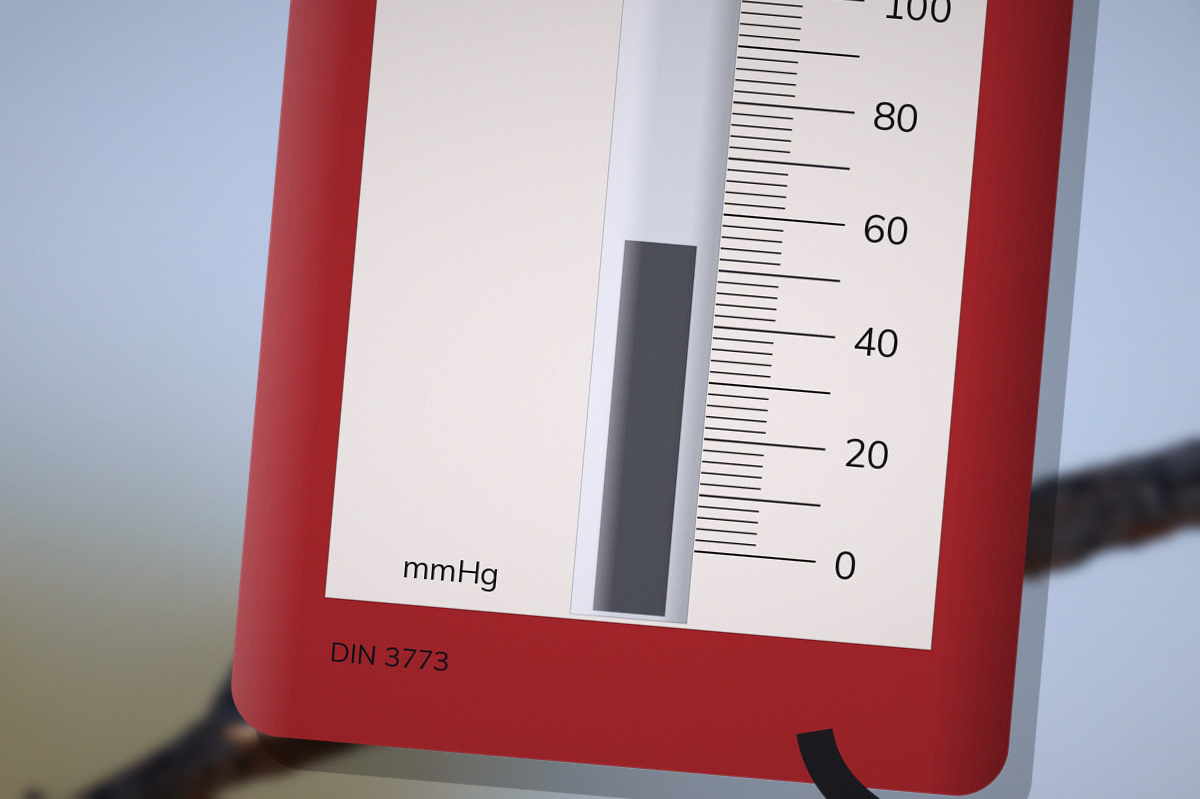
54 mmHg
